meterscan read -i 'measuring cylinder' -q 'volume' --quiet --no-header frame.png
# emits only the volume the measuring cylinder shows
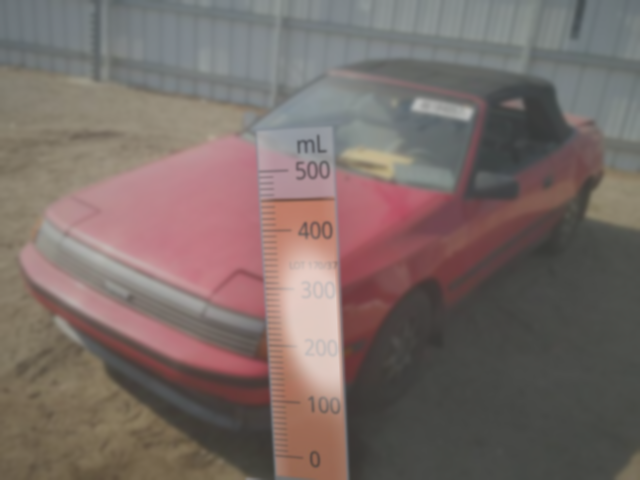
450 mL
